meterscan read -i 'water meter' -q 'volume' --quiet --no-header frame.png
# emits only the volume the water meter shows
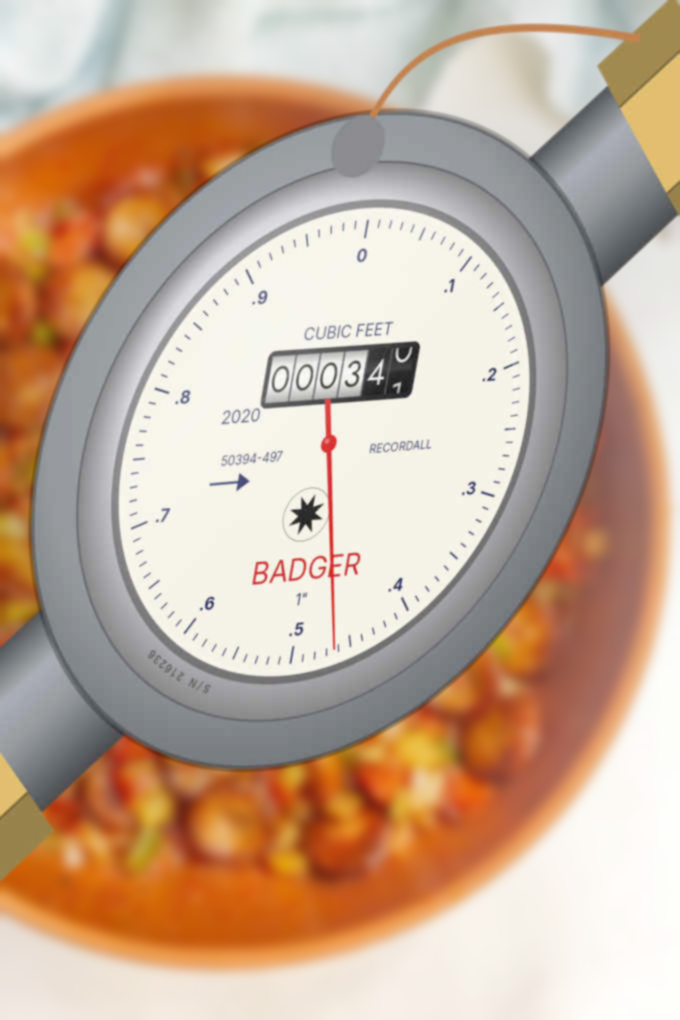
340.46 ft³
